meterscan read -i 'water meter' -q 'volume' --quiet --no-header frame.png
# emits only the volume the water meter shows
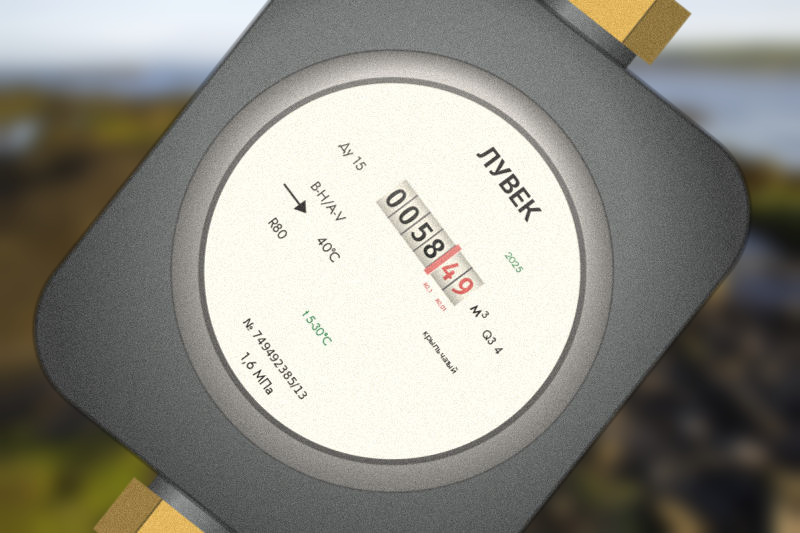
58.49 m³
